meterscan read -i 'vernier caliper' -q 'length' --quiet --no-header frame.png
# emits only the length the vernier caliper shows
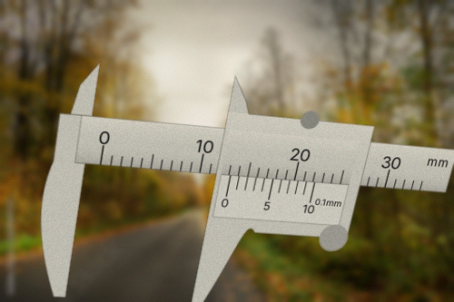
13.2 mm
